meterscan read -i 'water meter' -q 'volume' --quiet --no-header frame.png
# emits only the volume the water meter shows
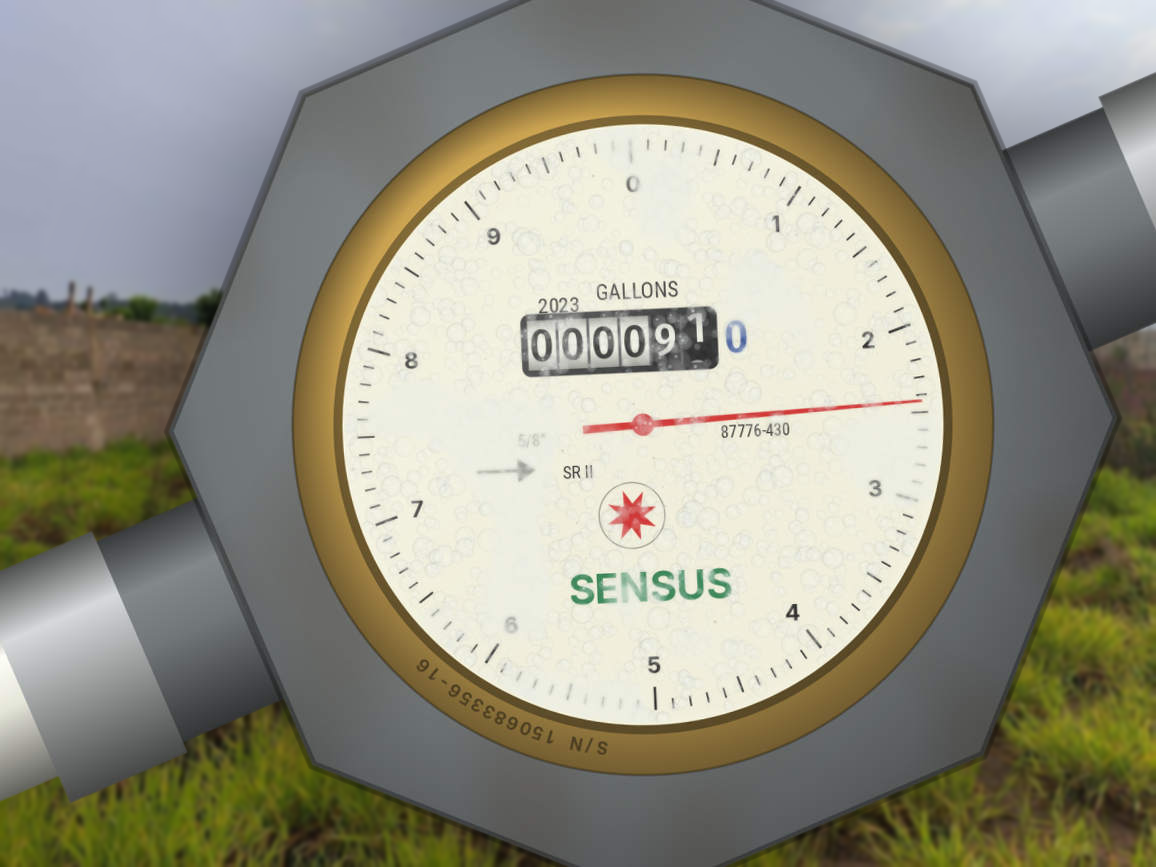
912.4 gal
